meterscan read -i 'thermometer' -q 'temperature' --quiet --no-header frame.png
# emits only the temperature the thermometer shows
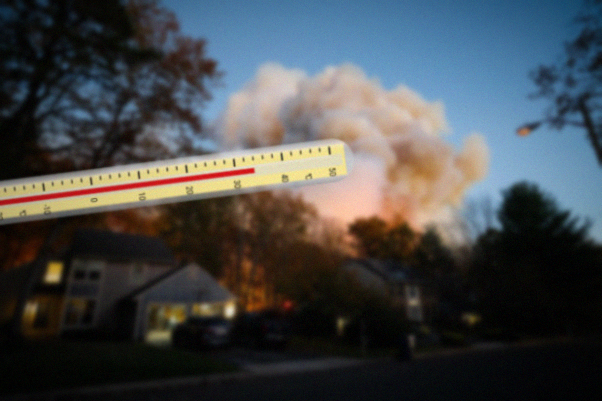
34 °C
